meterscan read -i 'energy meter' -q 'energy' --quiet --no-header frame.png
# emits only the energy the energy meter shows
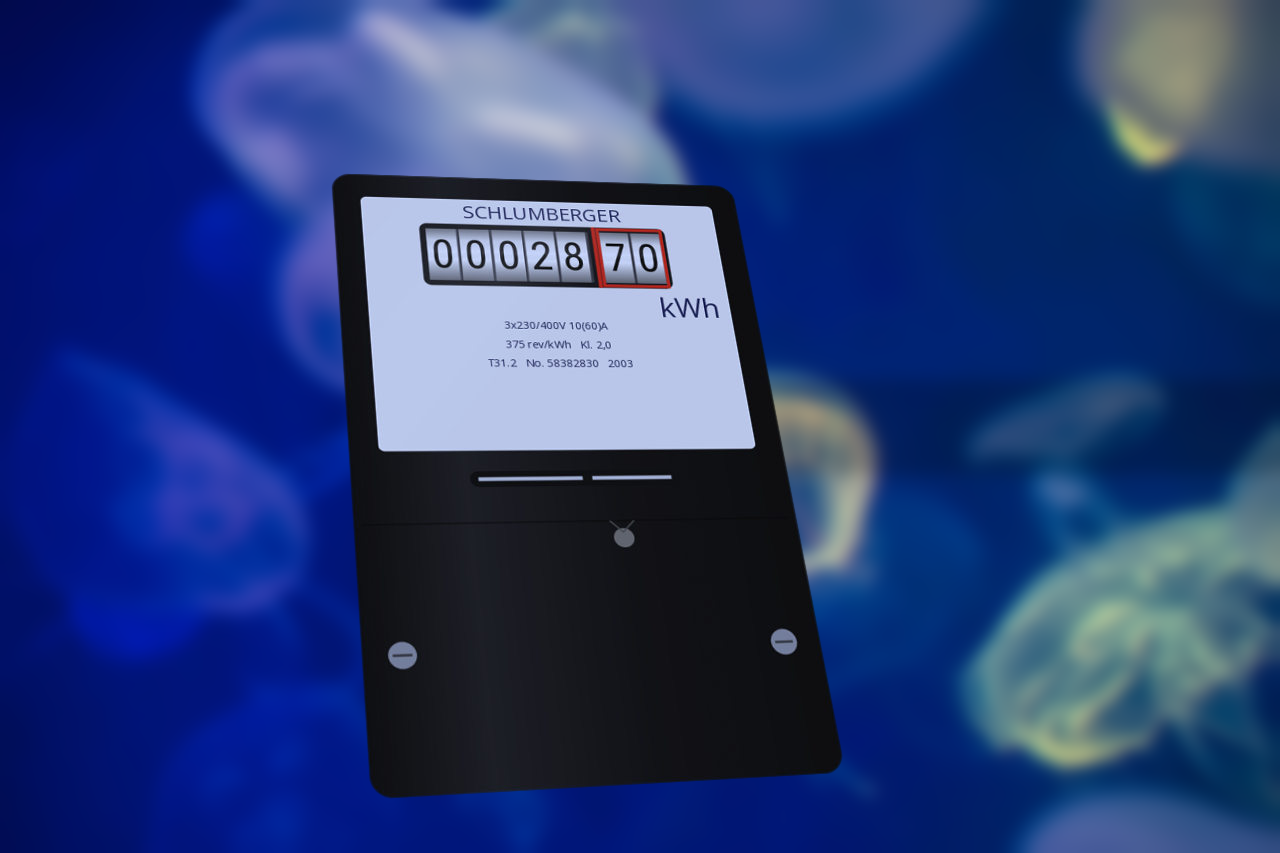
28.70 kWh
